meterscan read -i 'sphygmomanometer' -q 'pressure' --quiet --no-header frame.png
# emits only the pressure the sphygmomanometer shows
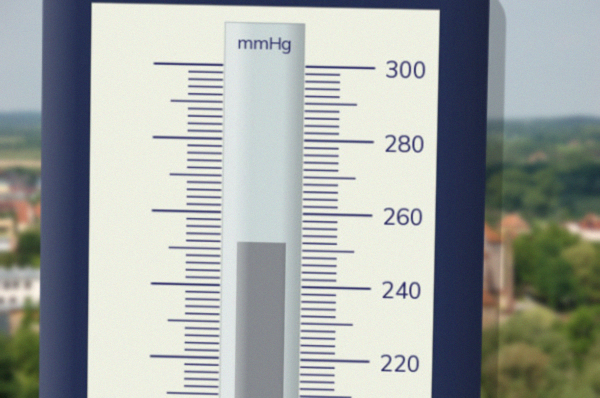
252 mmHg
